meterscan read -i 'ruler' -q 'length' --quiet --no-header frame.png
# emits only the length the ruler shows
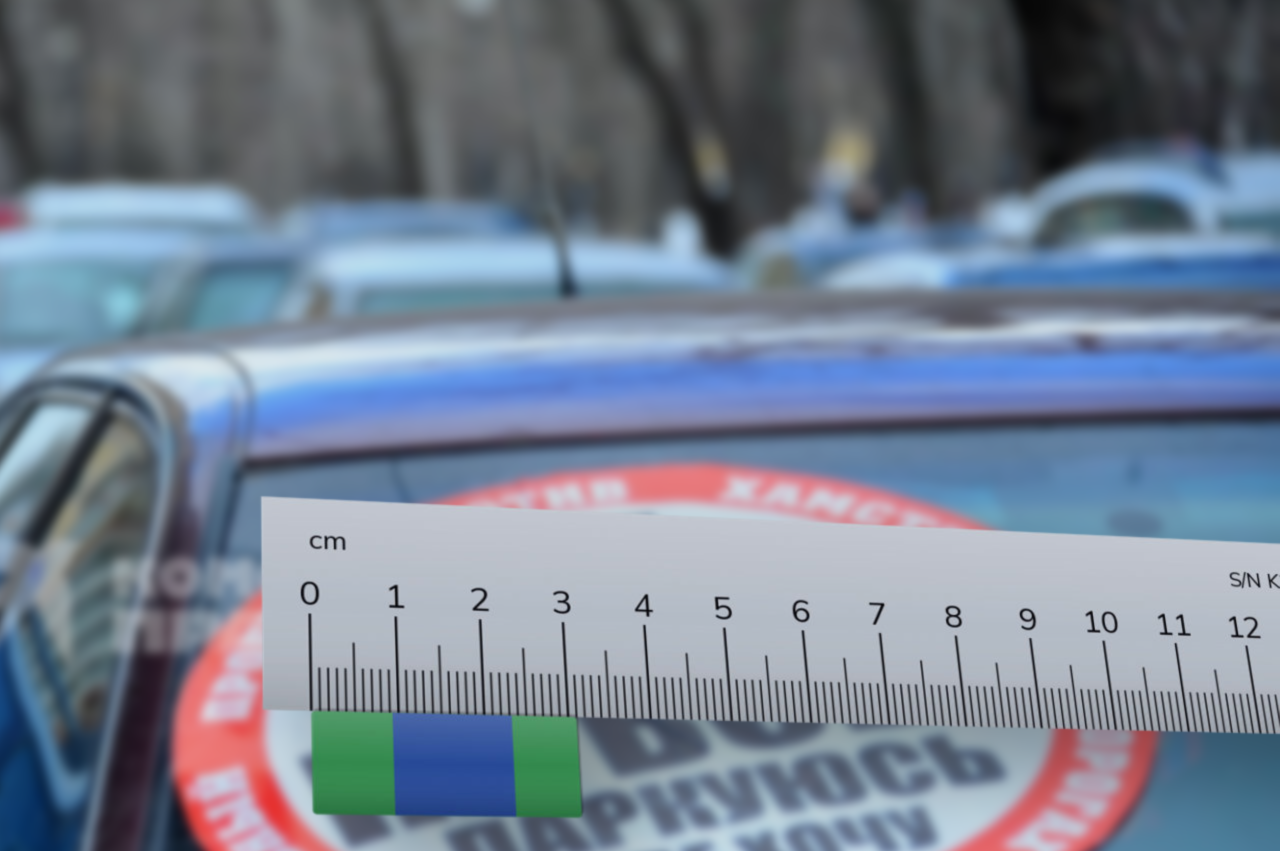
3.1 cm
